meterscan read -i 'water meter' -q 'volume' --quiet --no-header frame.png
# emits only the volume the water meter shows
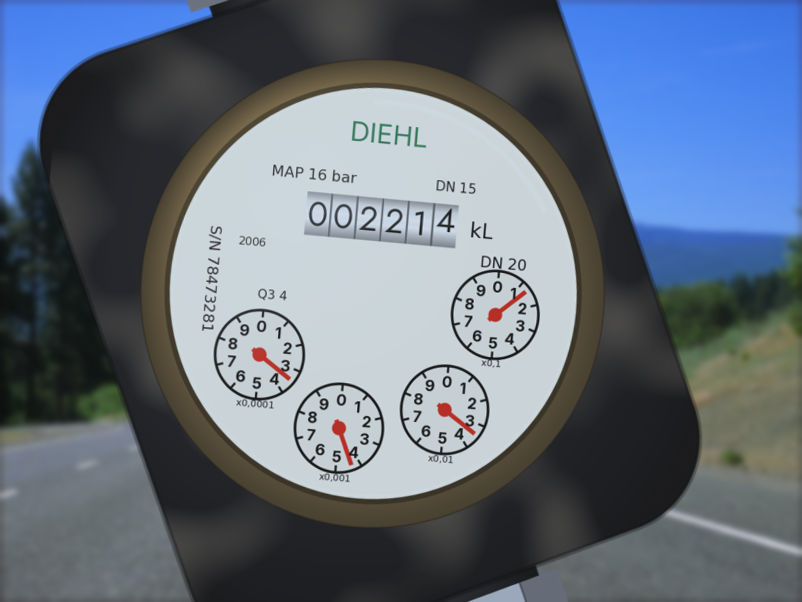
2214.1343 kL
